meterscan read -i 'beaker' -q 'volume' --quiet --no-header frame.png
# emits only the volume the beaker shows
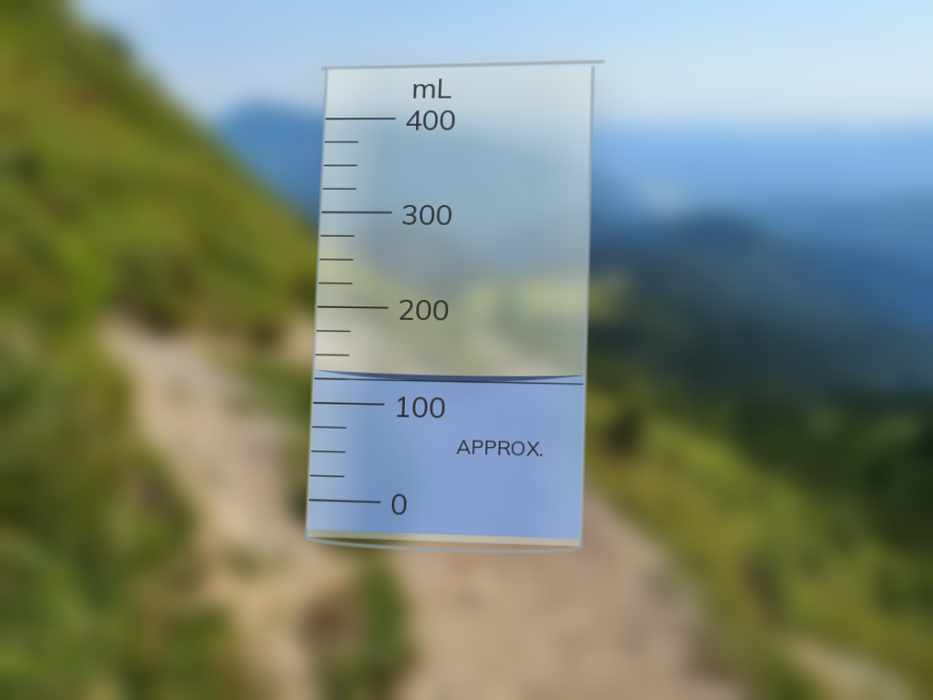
125 mL
